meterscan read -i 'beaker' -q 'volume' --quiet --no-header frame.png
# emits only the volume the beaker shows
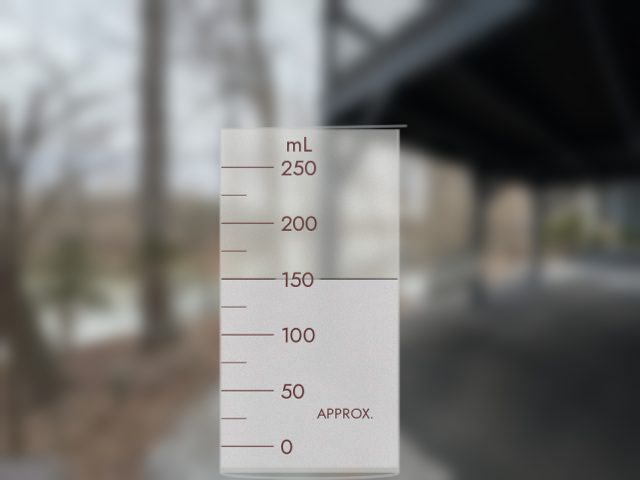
150 mL
